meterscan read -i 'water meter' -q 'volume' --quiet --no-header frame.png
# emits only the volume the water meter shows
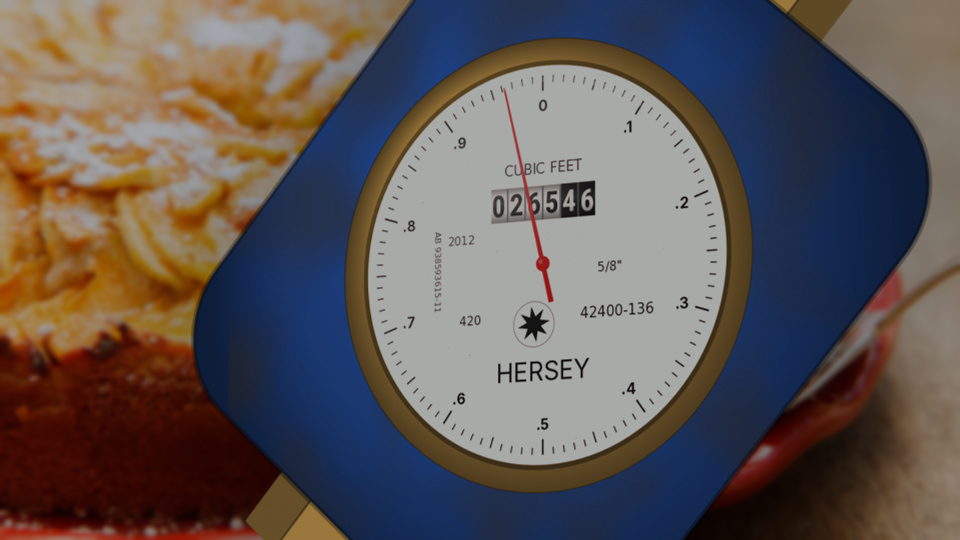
26545.96 ft³
